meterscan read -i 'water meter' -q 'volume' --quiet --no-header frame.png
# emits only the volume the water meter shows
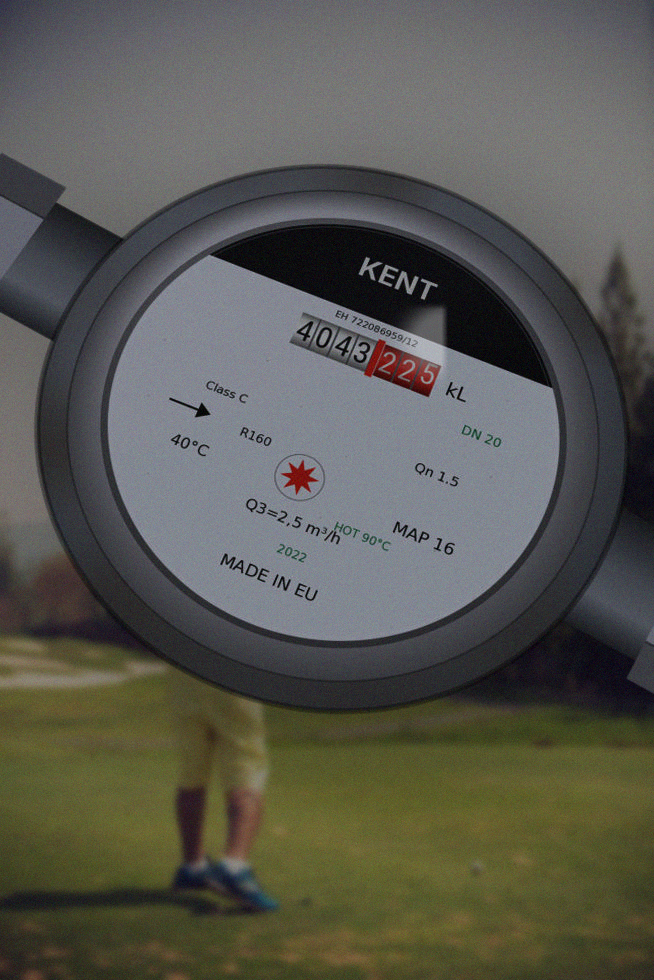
4043.225 kL
